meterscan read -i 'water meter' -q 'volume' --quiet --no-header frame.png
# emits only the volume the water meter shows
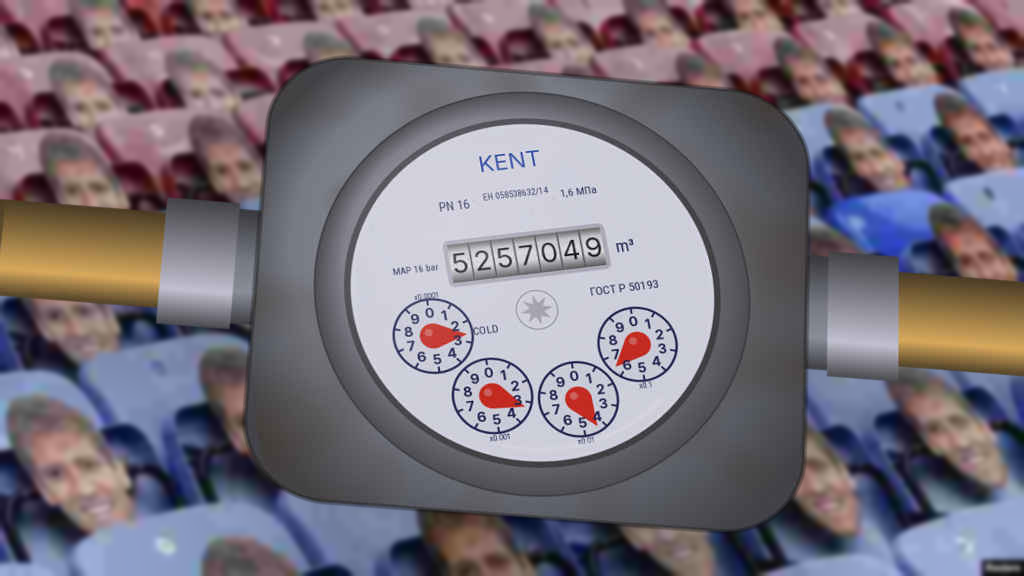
5257049.6432 m³
